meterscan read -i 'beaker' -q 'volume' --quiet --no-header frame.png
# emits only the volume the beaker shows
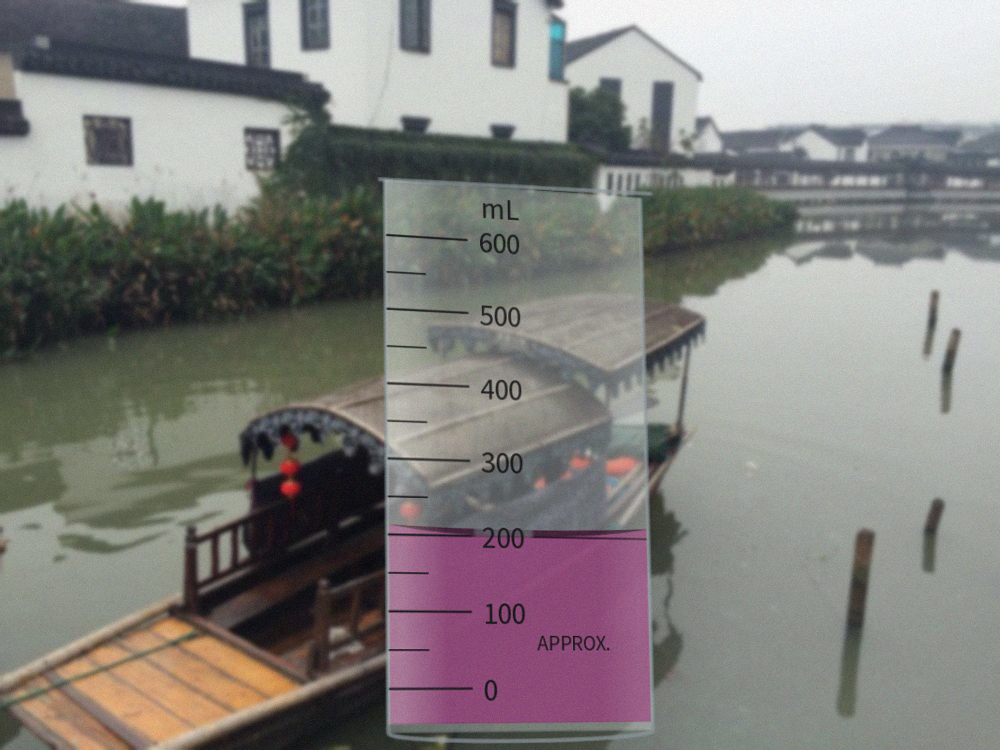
200 mL
